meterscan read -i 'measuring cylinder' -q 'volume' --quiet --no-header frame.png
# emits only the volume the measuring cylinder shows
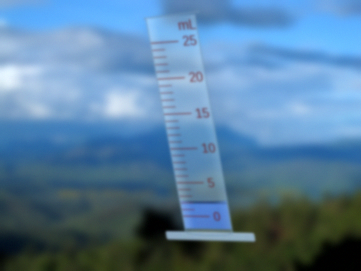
2 mL
